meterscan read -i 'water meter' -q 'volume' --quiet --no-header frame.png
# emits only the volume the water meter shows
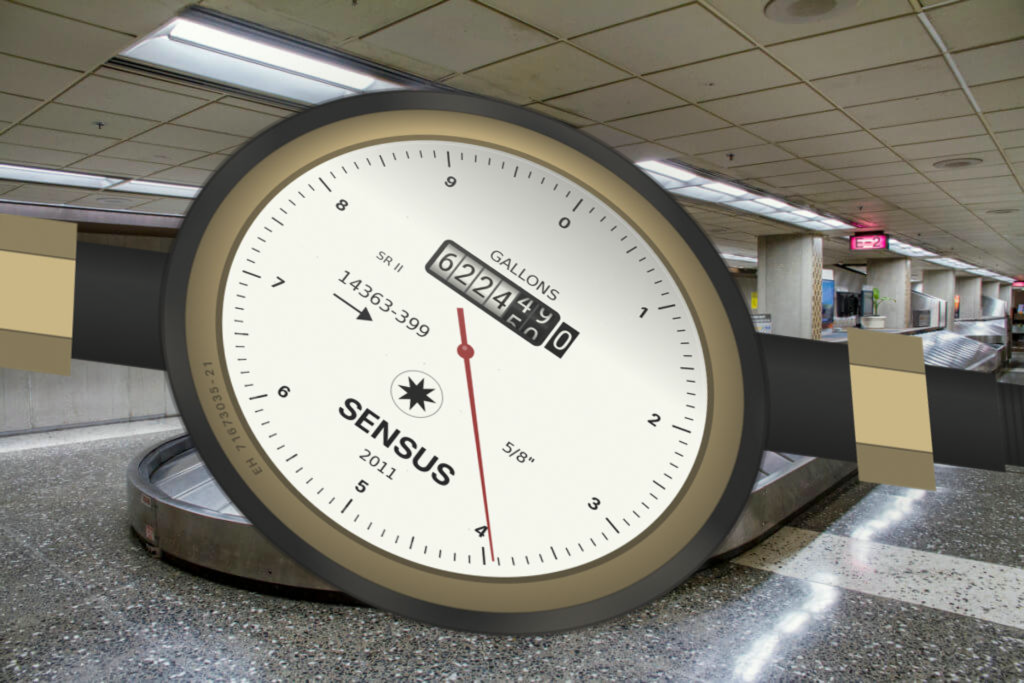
6224493.9 gal
